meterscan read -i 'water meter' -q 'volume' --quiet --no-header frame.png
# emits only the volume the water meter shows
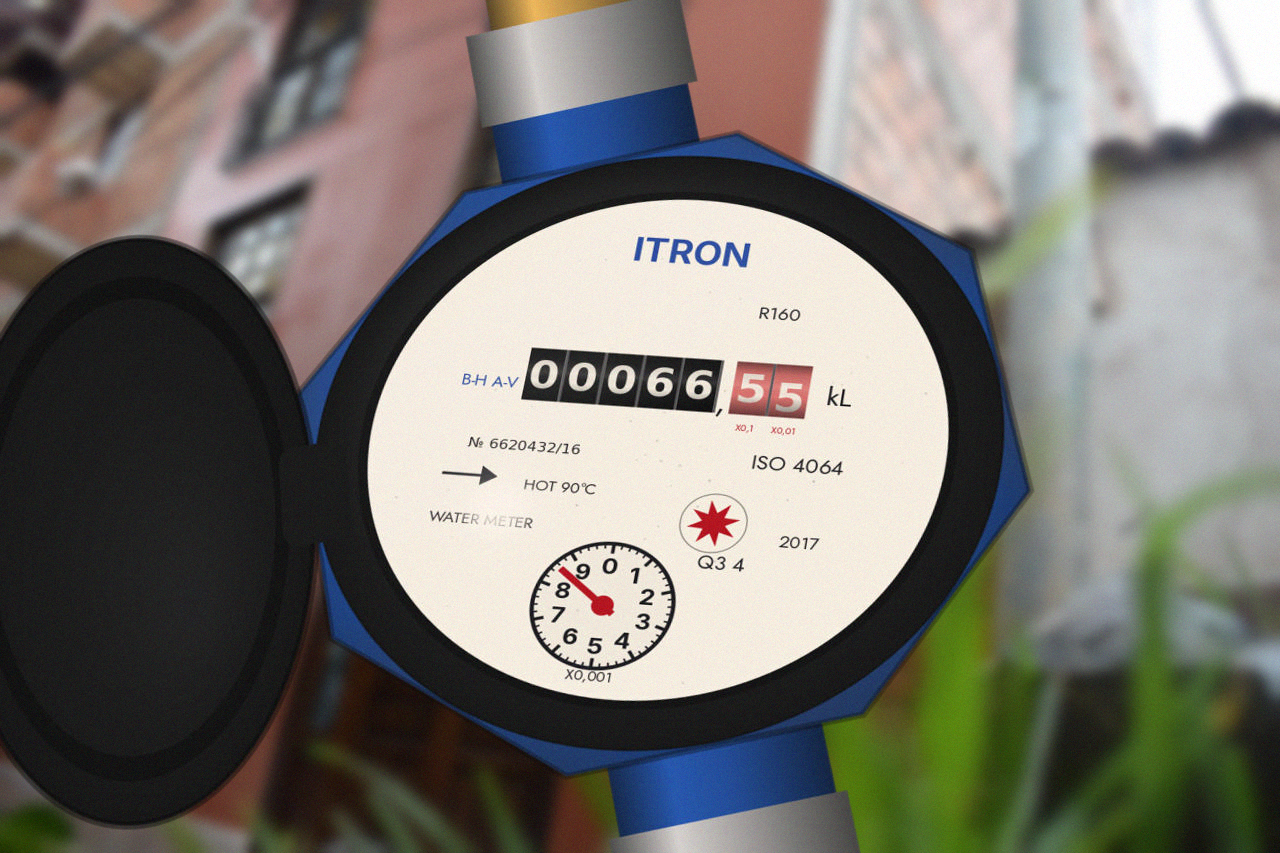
66.548 kL
